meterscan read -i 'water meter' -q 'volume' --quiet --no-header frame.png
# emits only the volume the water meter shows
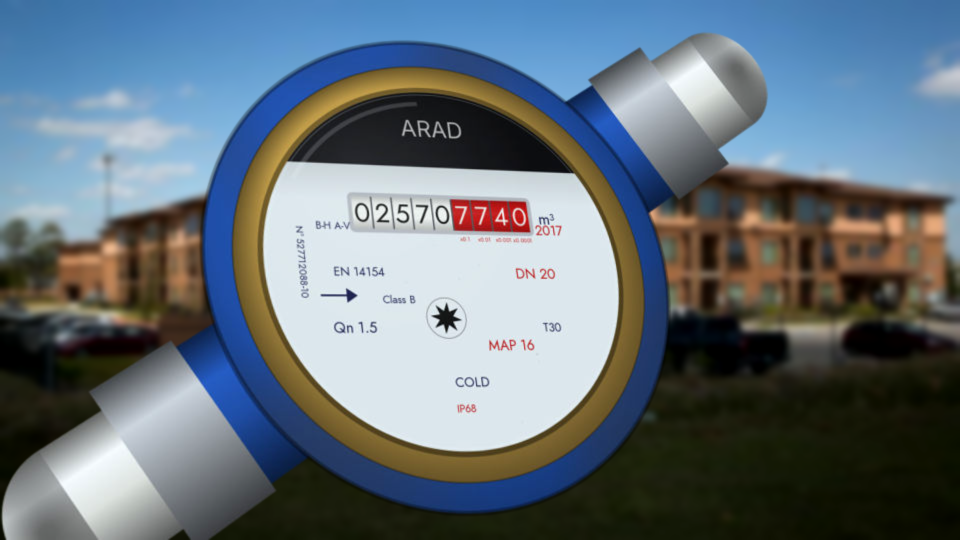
2570.7740 m³
